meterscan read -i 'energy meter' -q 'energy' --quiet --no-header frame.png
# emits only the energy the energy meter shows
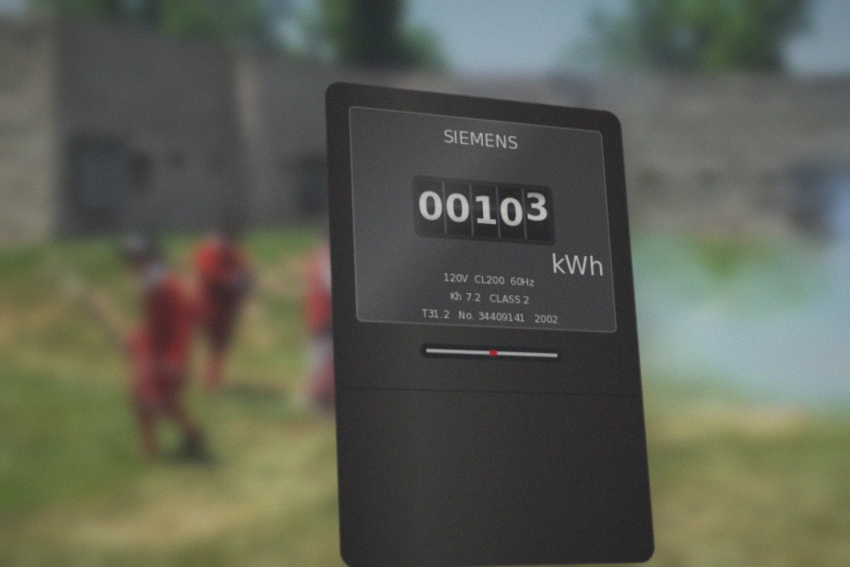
103 kWh
